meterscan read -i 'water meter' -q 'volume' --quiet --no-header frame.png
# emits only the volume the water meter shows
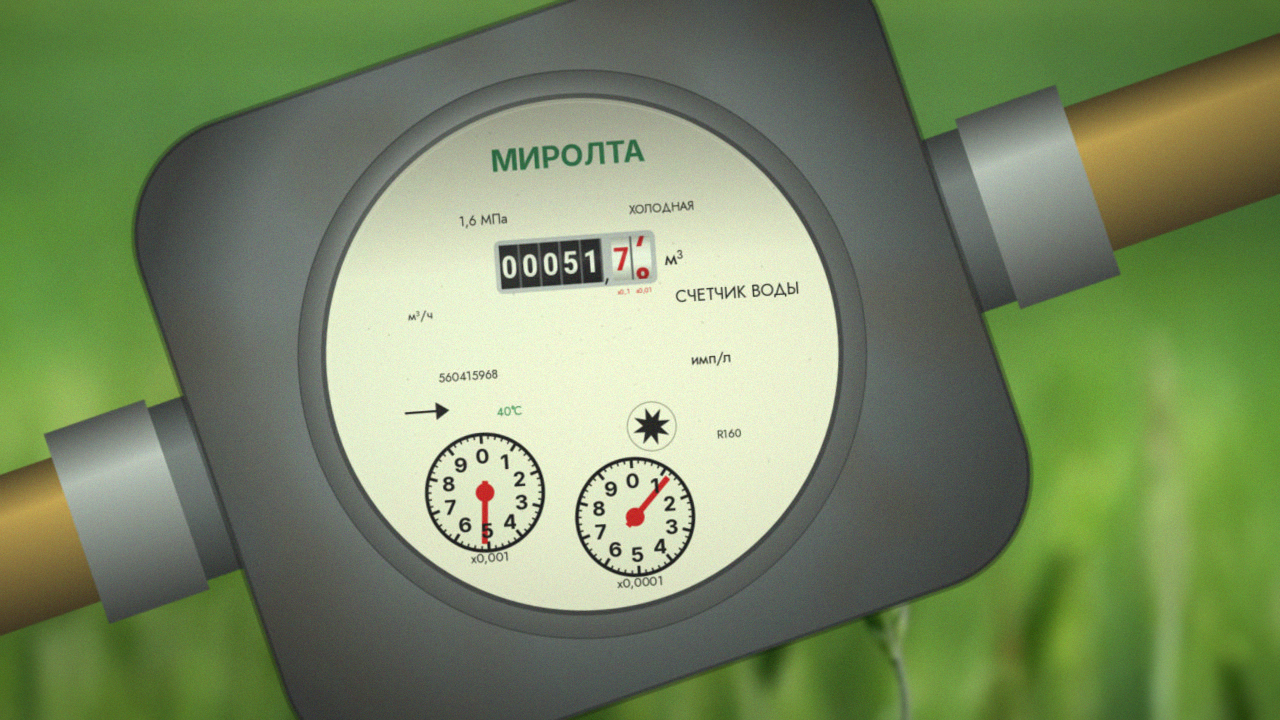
51.7751 m³
